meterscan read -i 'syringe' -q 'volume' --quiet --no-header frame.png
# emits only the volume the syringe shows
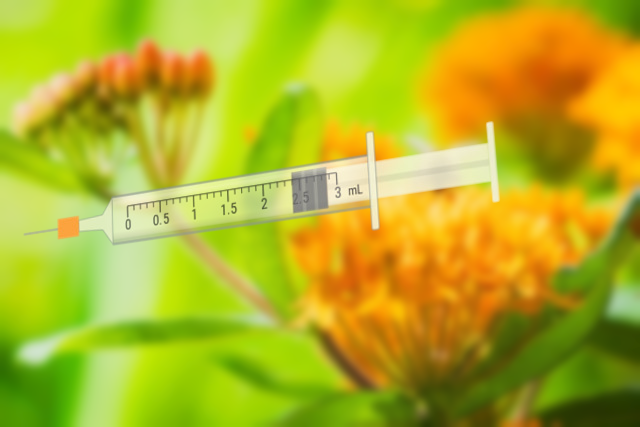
2.4 mL
